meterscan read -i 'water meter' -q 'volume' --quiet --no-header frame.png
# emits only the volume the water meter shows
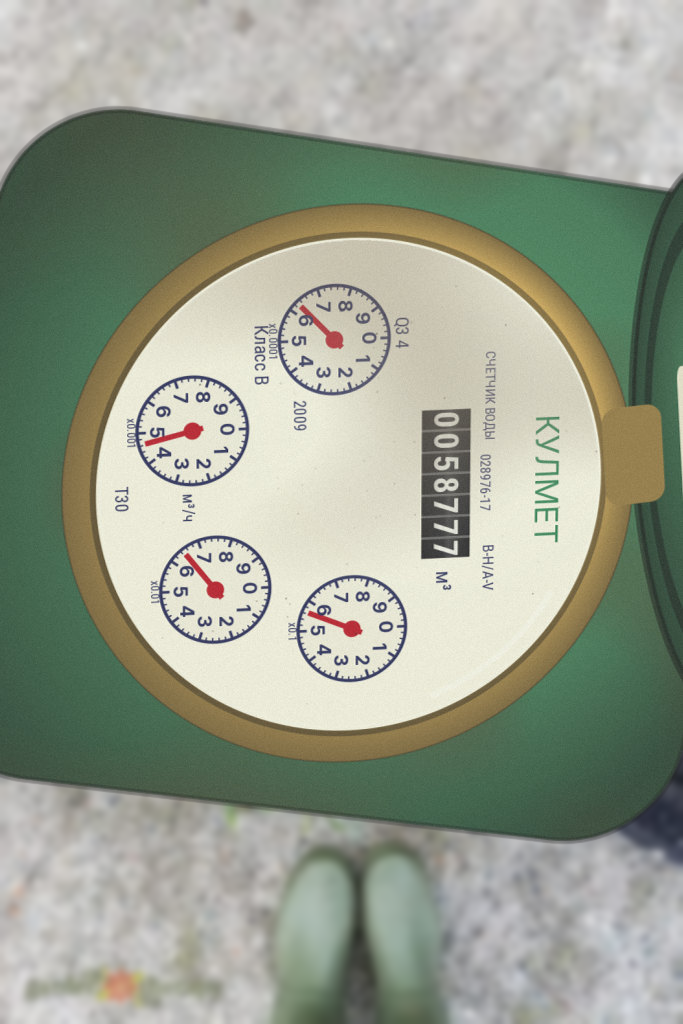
58777.5646 m³
